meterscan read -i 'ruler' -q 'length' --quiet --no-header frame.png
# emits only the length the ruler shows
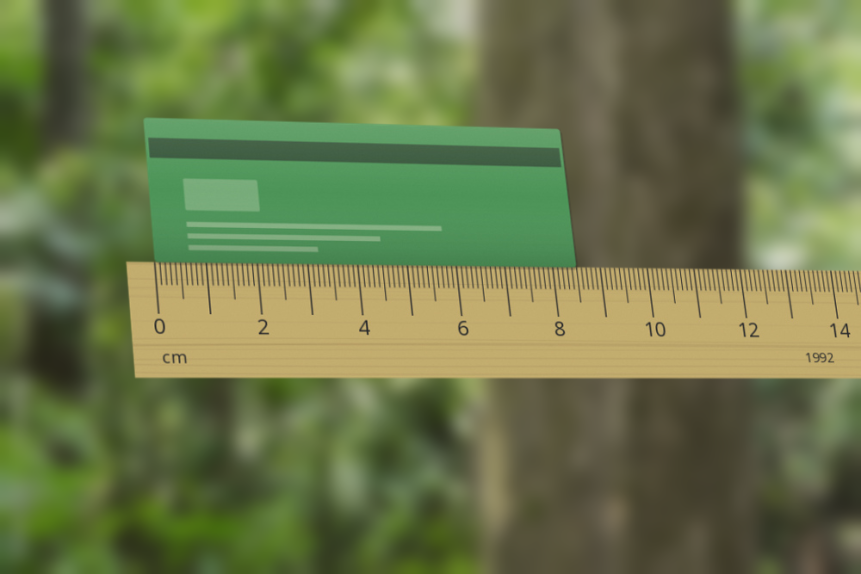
8.5 cm
